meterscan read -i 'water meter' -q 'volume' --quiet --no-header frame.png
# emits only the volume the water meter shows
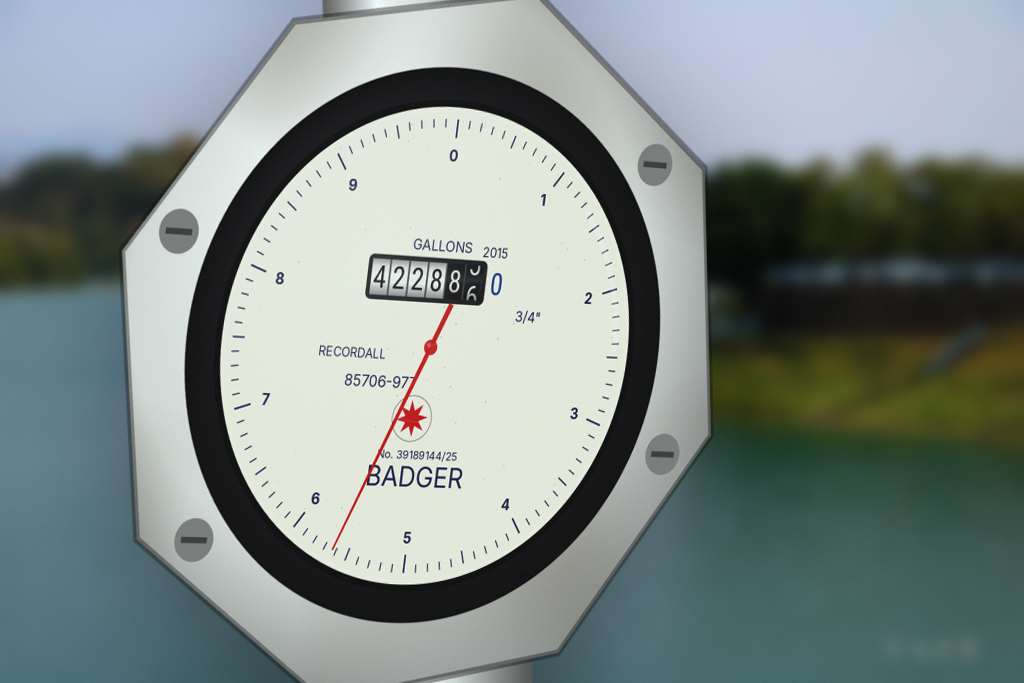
4228855.6 gal
